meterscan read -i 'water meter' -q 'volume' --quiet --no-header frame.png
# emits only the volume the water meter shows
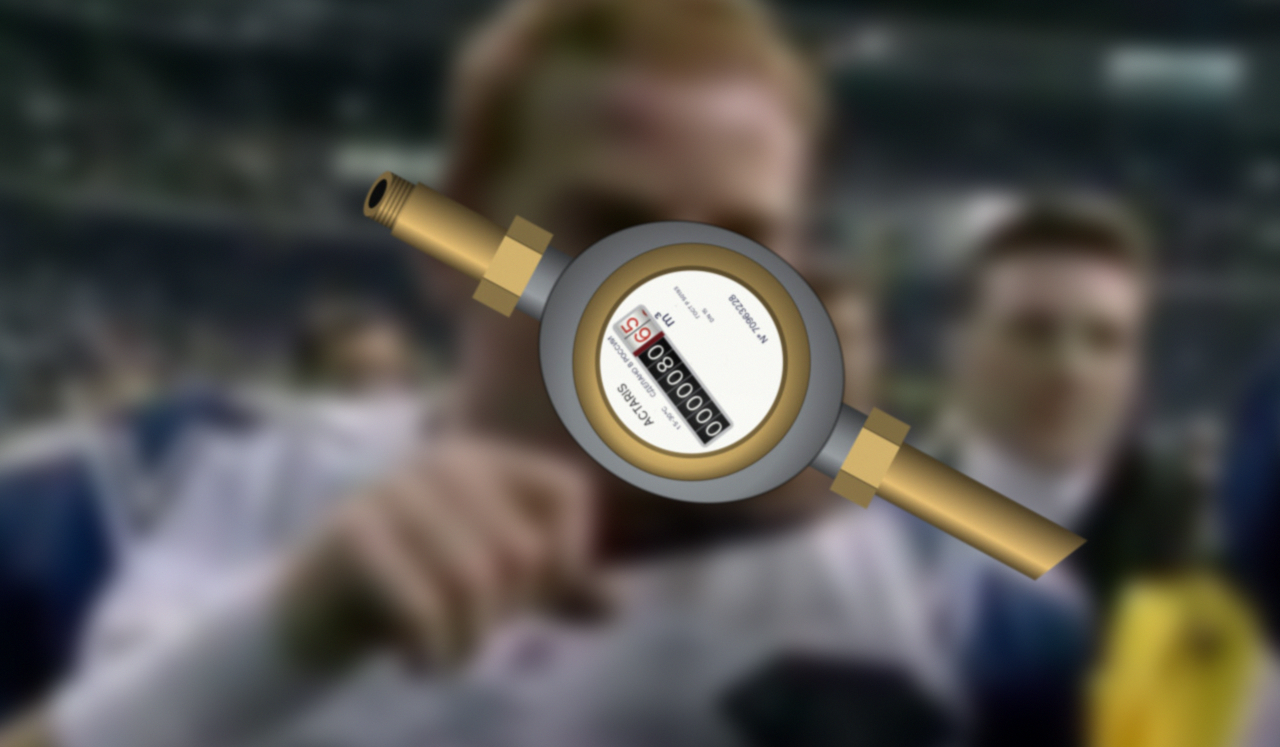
80.65 m³
